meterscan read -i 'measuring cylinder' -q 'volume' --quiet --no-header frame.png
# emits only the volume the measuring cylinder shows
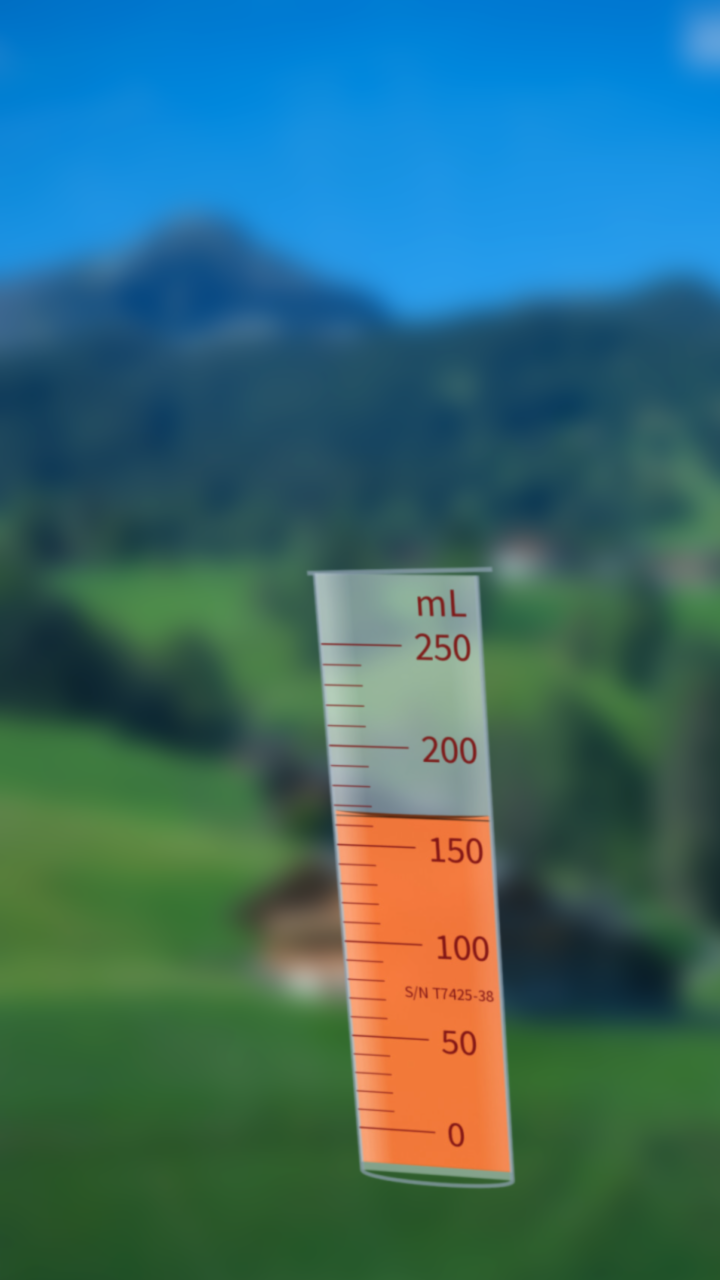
165 mL
